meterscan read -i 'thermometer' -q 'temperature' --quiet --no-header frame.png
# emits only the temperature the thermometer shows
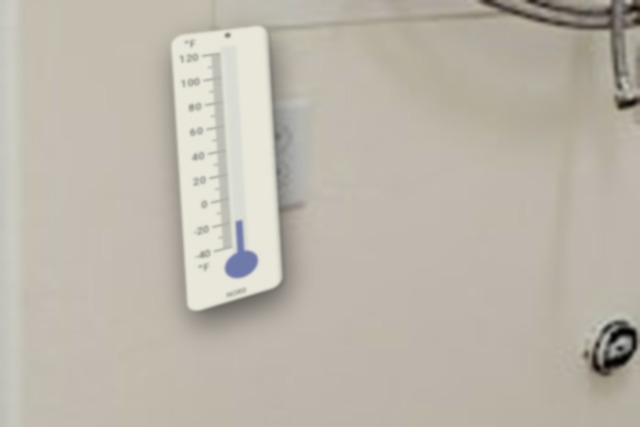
-20 °F
